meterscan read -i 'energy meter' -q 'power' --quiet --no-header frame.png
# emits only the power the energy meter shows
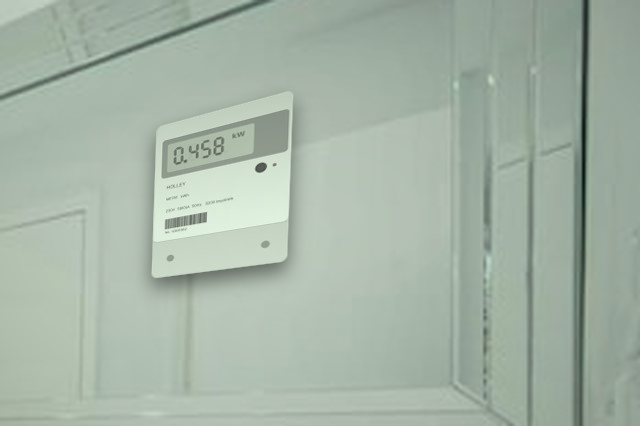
0.458 kW
